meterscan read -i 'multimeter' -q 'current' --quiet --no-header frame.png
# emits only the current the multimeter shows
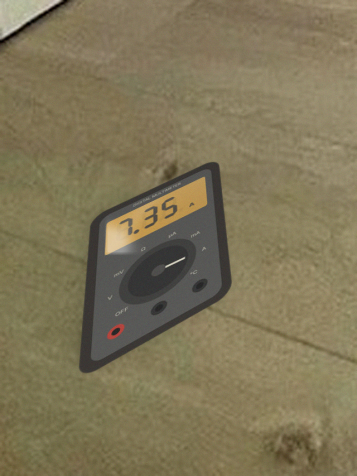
7.35 A
